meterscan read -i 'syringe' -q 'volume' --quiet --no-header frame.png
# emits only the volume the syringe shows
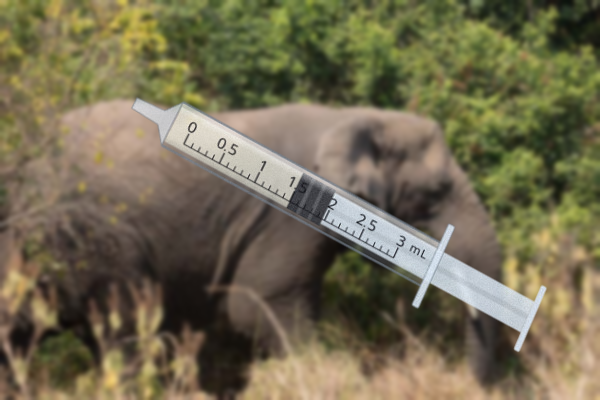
1.5 mL
